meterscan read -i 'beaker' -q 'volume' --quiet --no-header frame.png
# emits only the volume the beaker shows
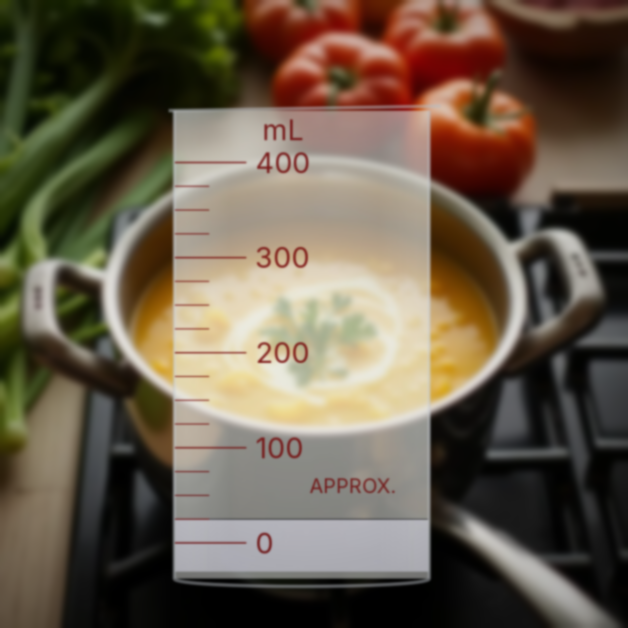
25 mL
